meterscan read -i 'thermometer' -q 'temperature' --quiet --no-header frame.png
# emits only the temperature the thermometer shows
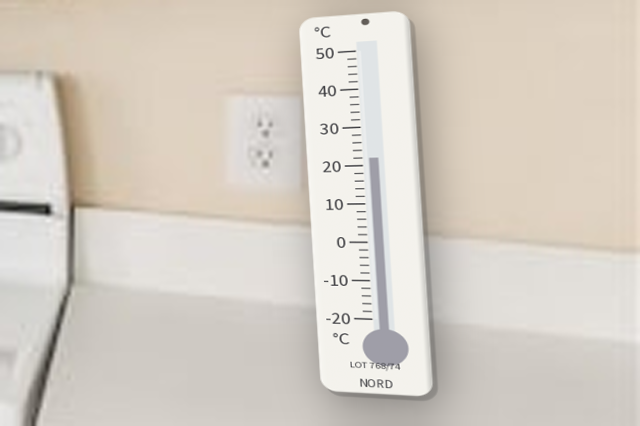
22 °C
